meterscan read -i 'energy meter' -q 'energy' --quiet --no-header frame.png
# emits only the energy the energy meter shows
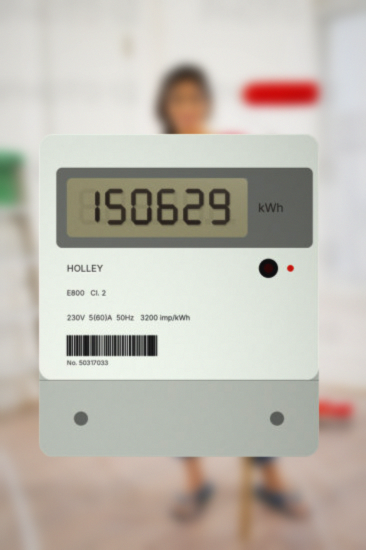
150629 kWh
